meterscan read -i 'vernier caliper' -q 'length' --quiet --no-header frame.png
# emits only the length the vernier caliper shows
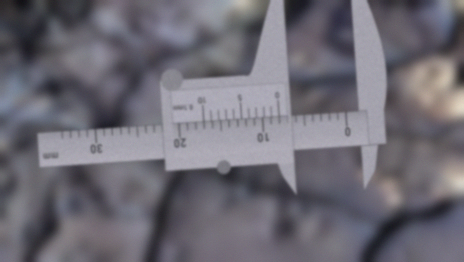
8.0 mm
